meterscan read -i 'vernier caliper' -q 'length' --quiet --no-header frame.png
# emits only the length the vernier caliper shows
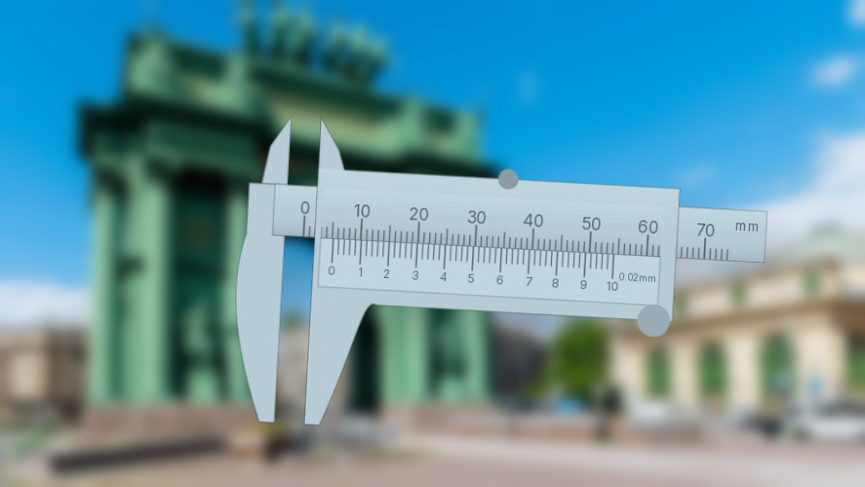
5.2 mm
